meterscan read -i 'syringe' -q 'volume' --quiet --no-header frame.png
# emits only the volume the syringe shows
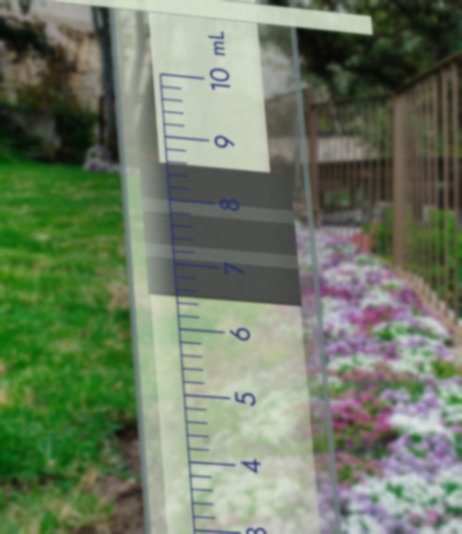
6.5 mL
